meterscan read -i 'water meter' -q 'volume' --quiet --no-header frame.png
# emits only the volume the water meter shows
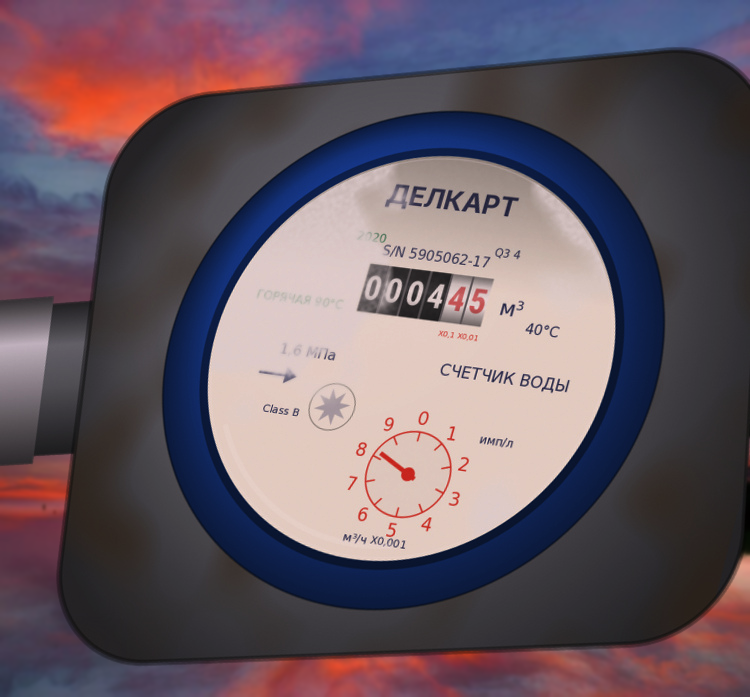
4.458 m³
